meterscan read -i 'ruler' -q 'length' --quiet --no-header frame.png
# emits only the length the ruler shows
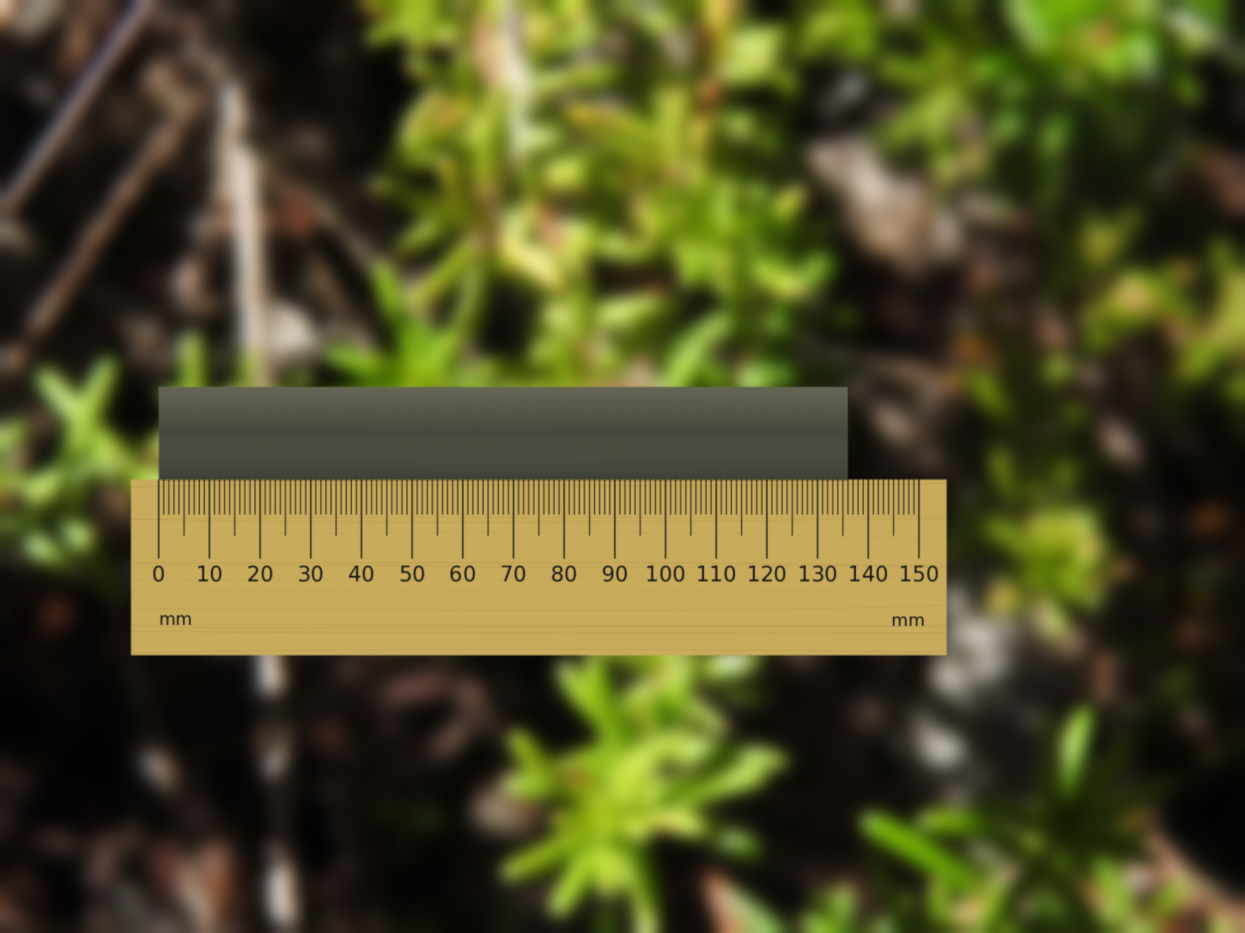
136 mm
